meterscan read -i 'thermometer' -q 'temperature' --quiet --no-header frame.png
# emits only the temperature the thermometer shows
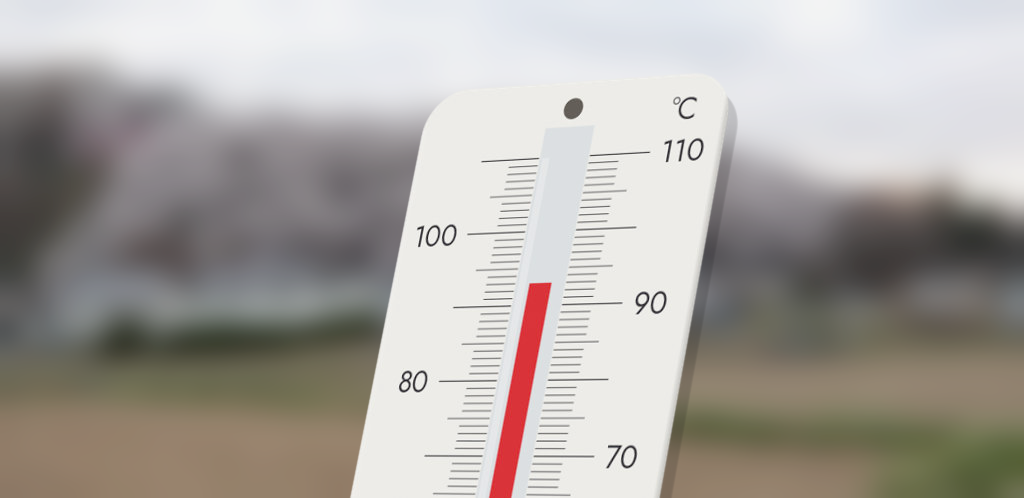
93 °C
